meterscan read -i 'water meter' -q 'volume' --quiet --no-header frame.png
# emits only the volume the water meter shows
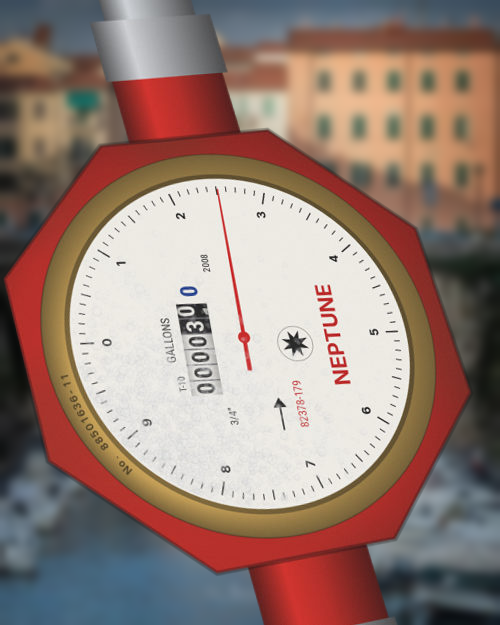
302.5 gal
